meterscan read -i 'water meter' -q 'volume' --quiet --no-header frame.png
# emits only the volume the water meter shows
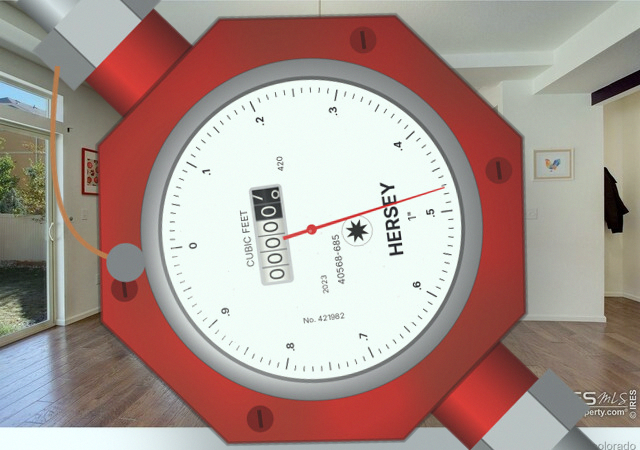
7.47 ft³
